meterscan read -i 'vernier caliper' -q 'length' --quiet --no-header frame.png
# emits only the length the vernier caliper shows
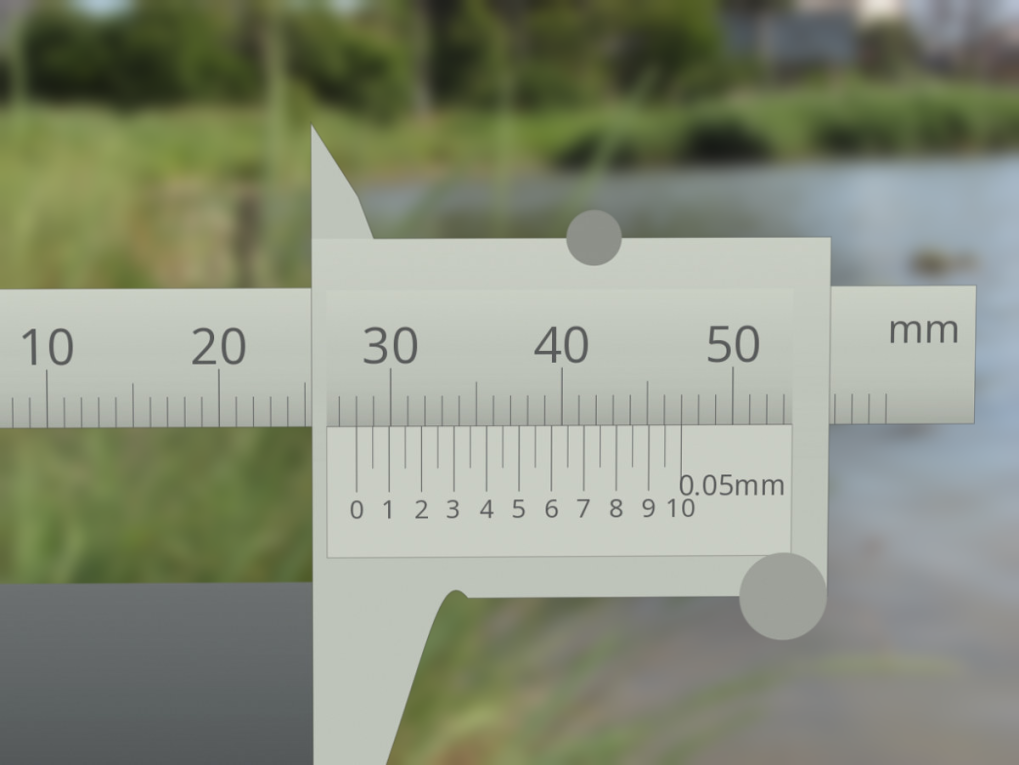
28.0 mm
